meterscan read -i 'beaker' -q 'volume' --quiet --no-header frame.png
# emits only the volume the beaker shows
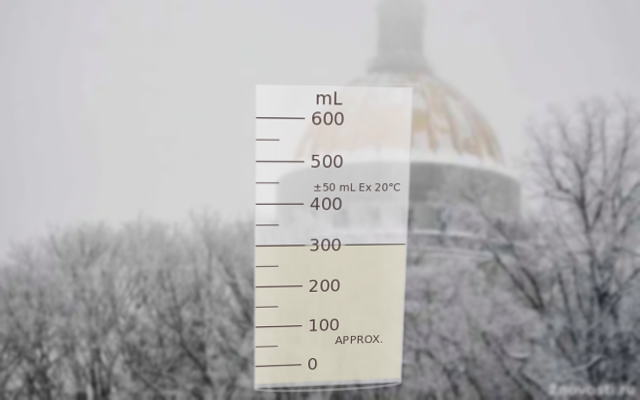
300 mL
